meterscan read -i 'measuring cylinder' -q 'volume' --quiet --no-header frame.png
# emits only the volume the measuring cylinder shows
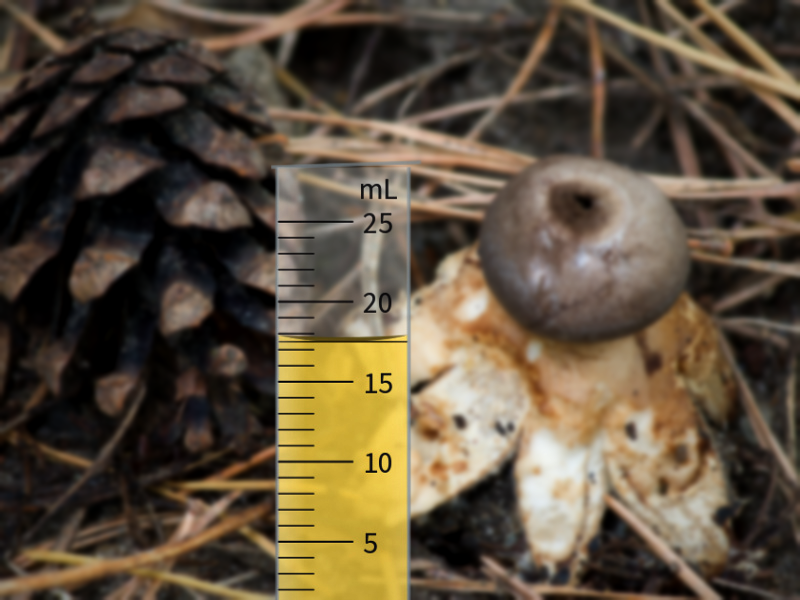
17.5 mL
